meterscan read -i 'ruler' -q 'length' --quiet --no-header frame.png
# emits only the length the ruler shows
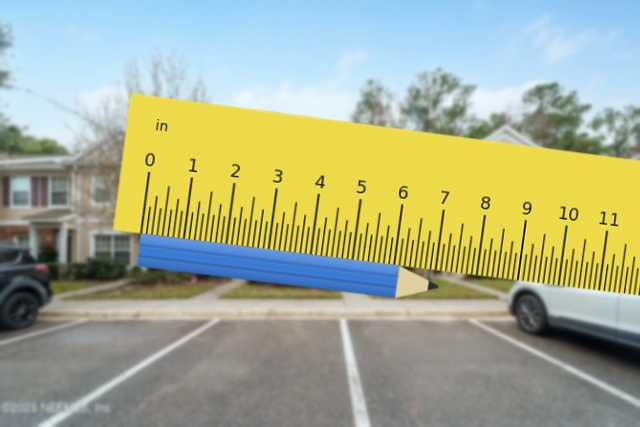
7.125 in
